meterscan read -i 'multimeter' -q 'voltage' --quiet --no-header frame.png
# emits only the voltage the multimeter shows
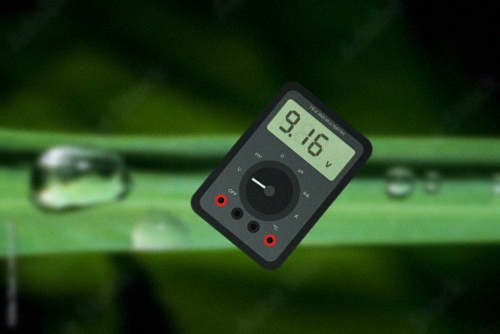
9.16 V
